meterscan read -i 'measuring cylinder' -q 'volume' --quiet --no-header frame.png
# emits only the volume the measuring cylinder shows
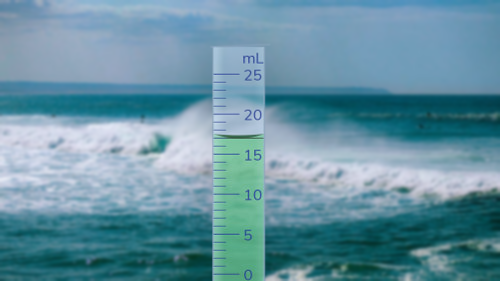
17 mL
